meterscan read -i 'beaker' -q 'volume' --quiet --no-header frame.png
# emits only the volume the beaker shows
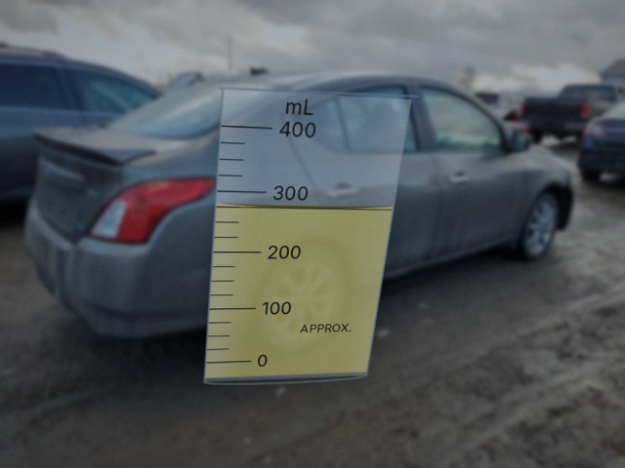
275 mL
